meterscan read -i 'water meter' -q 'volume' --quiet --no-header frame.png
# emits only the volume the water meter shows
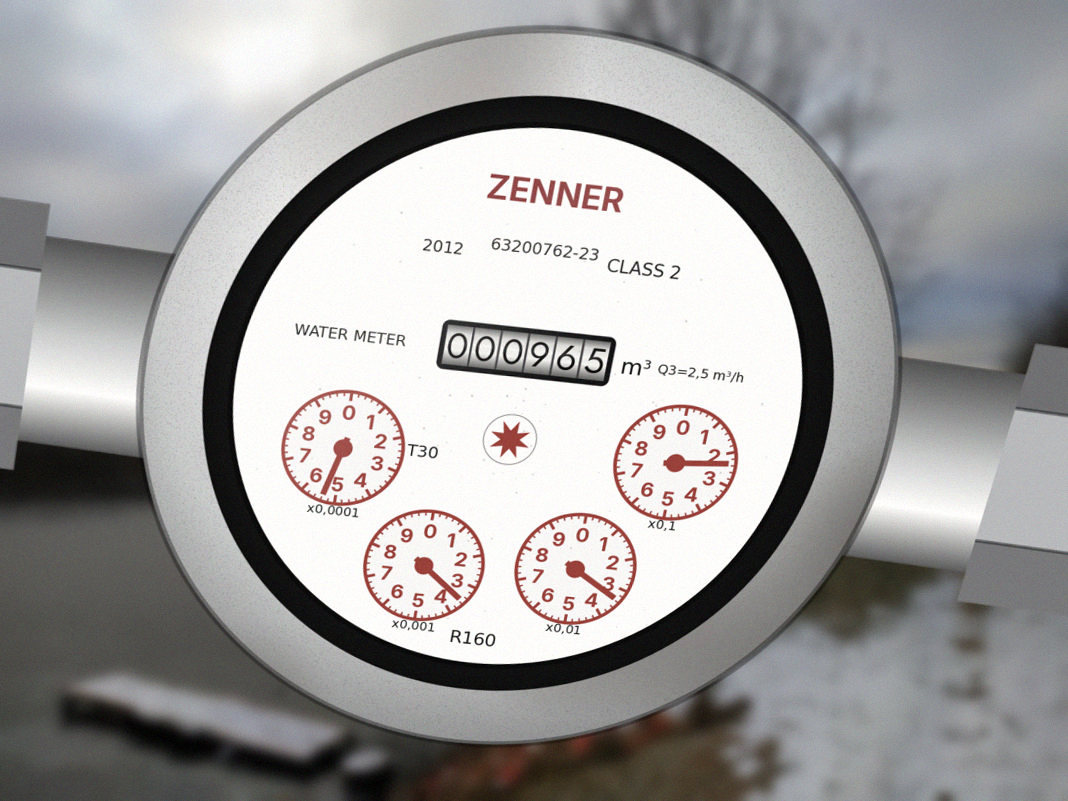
965.2335 m³
